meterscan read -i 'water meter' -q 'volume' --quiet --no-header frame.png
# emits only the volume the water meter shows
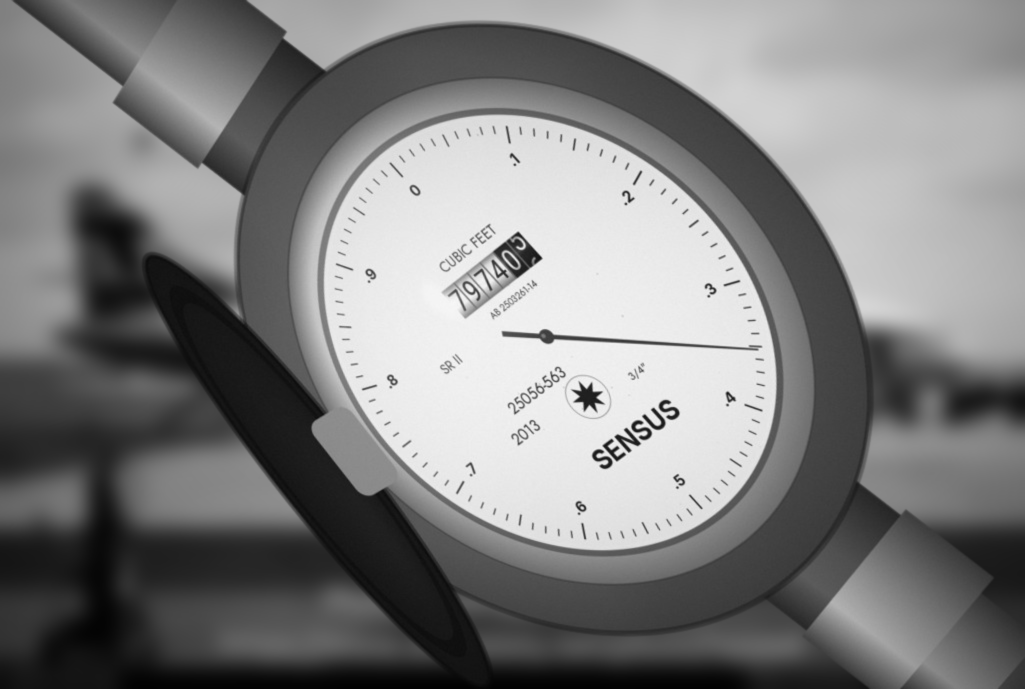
797405.35 ft³
